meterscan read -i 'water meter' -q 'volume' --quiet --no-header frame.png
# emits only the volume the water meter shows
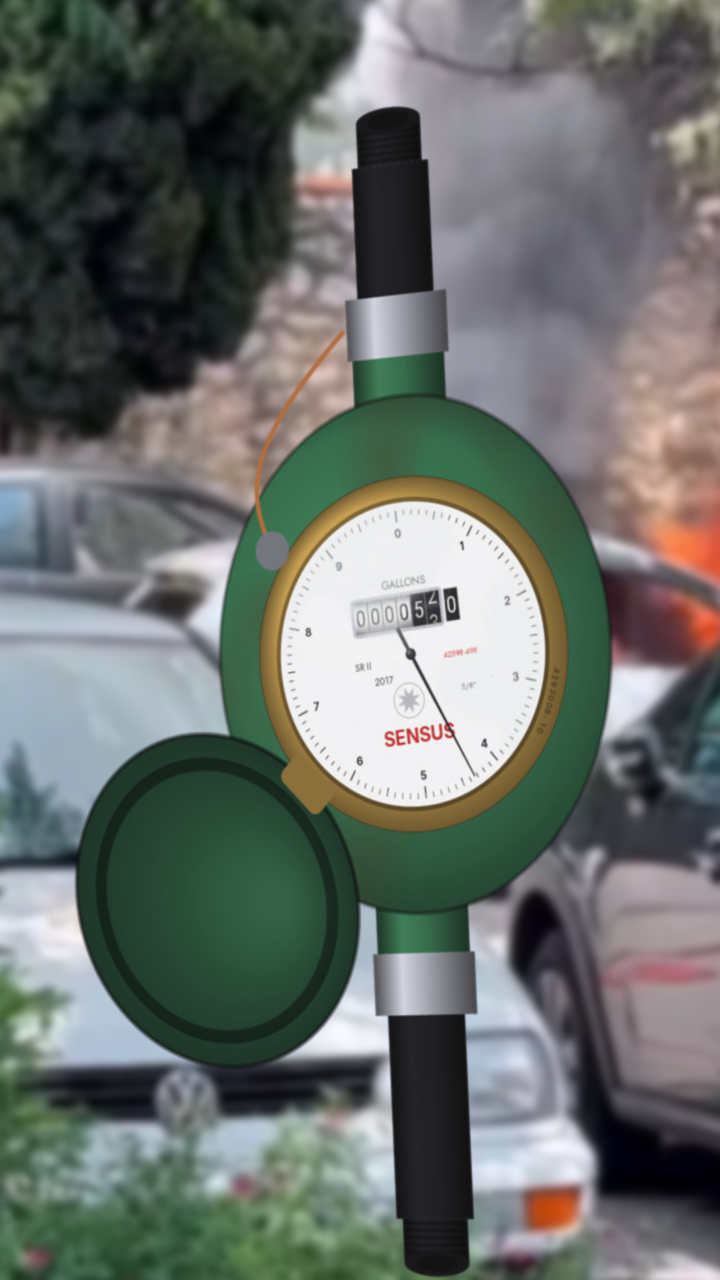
524.3 gal
